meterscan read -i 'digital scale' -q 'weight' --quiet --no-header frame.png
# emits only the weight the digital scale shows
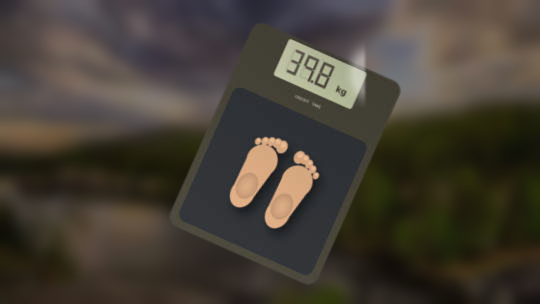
39.8 kg
